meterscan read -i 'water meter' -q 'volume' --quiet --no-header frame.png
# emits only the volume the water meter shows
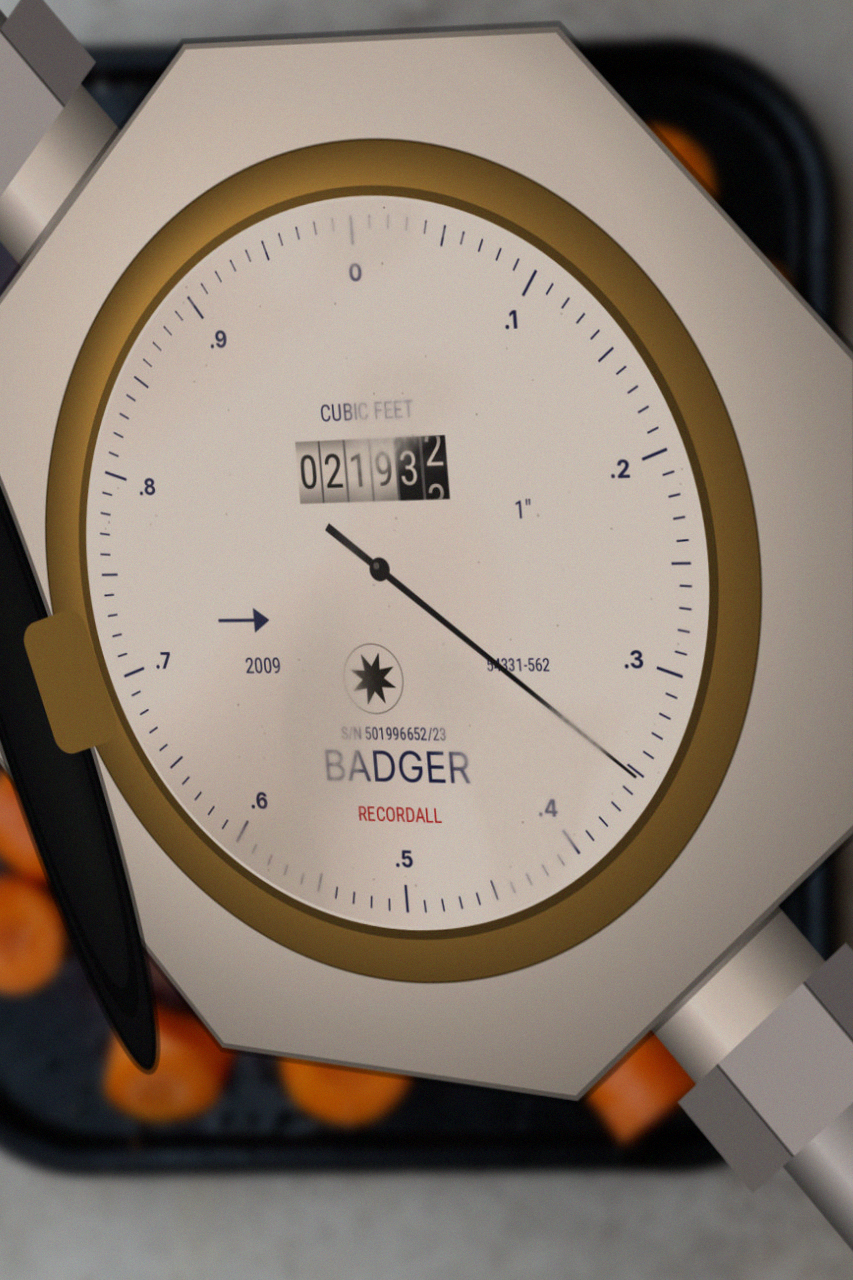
21932.35 ft³
